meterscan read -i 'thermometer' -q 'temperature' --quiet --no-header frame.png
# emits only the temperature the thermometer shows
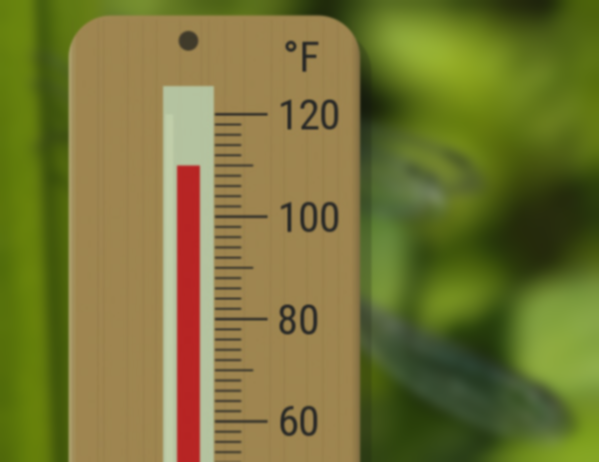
110 °F
